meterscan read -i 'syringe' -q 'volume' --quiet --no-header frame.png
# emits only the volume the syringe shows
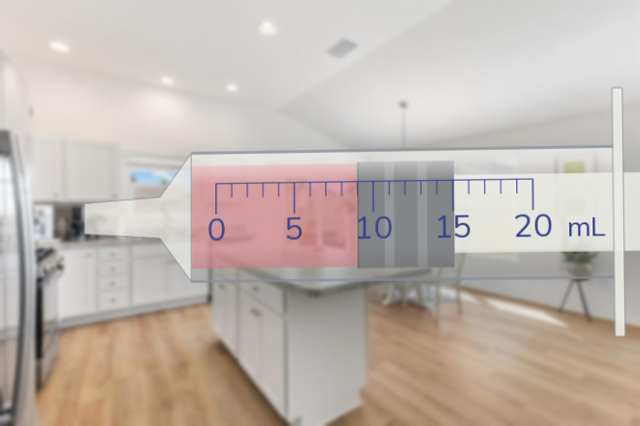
9 mL
